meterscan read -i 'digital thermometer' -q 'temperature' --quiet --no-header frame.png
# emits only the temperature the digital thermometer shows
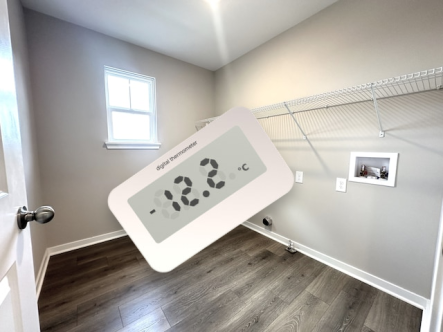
-12.2 °C
